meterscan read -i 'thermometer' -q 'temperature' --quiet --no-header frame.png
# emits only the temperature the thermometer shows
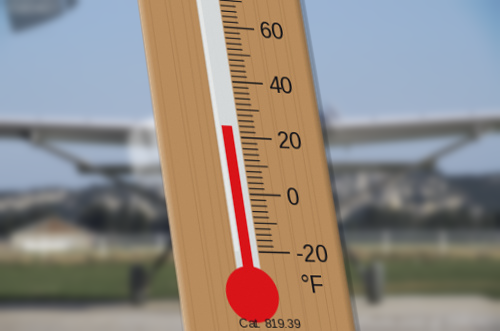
24 °F
